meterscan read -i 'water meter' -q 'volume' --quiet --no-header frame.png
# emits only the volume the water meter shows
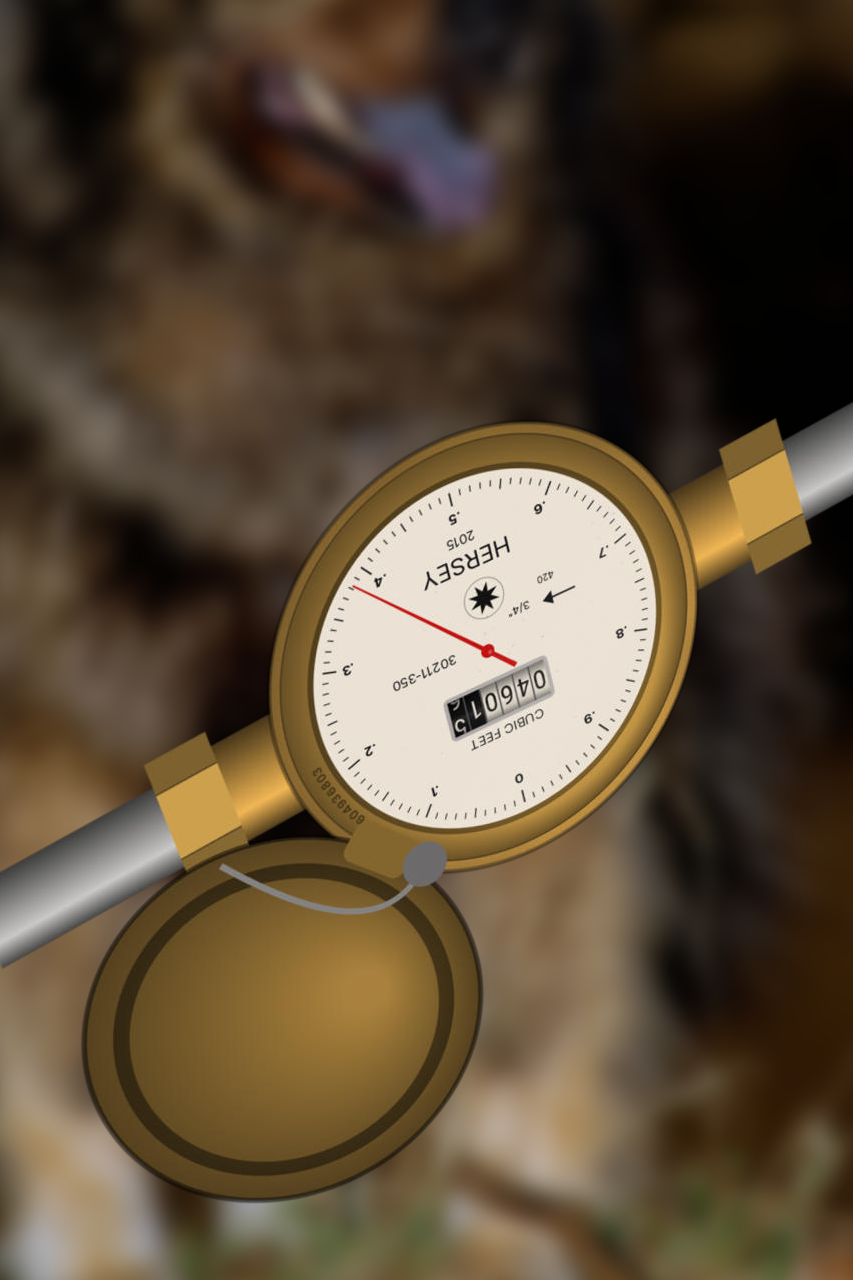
46015.38 ft³
